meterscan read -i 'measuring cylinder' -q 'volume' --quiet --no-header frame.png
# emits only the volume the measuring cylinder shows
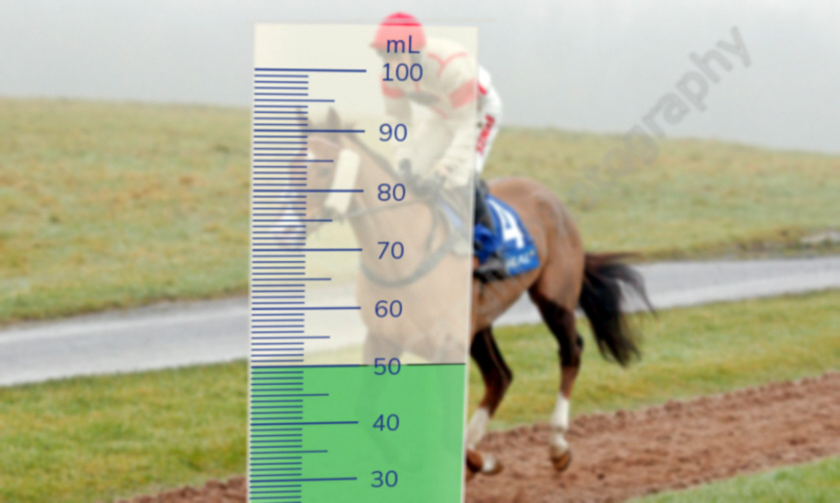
50 mL
